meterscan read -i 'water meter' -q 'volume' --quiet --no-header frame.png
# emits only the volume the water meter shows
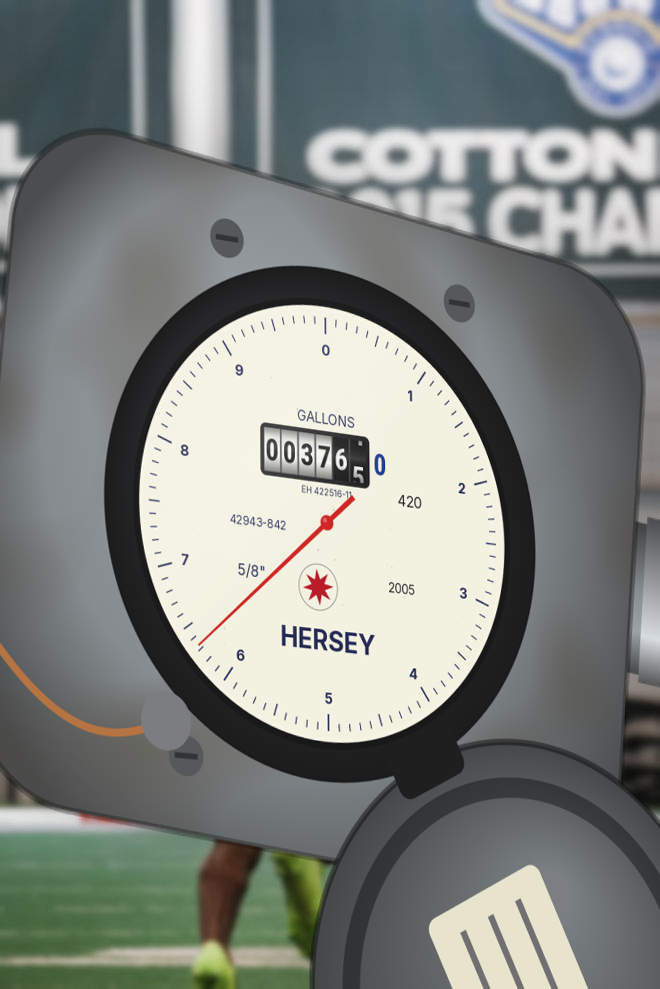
37646.3 gal
